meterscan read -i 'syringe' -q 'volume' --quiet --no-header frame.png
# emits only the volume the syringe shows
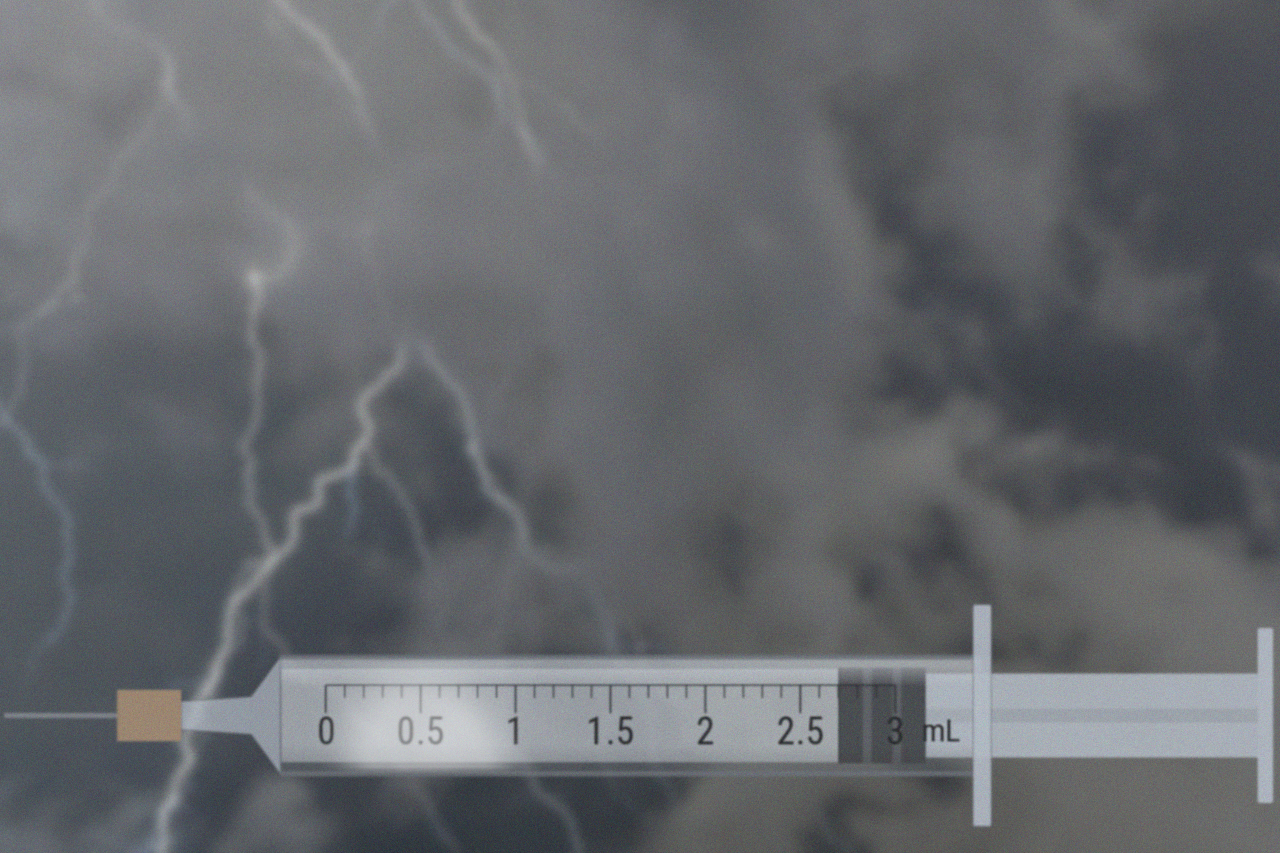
2.7 mL
